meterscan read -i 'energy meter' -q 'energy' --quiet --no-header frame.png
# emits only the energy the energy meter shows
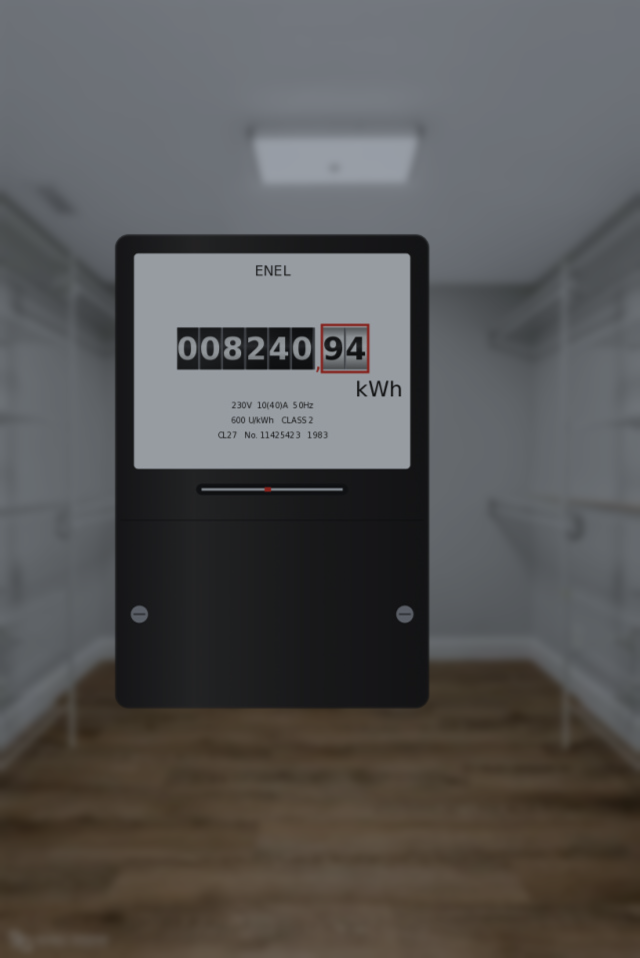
8240.94 kWh
